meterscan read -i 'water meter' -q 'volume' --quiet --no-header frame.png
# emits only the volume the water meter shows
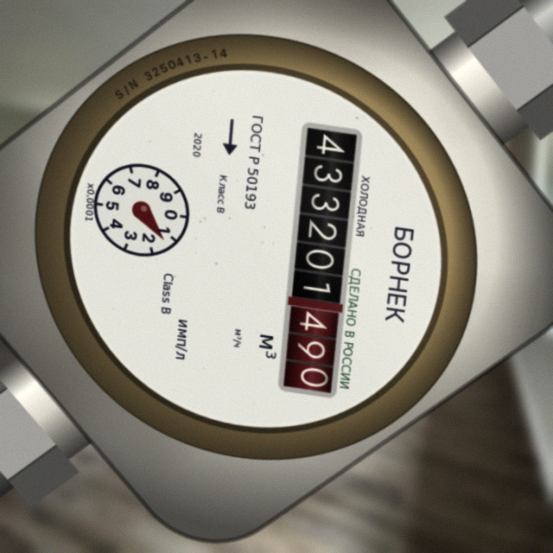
433201.4901 m³
